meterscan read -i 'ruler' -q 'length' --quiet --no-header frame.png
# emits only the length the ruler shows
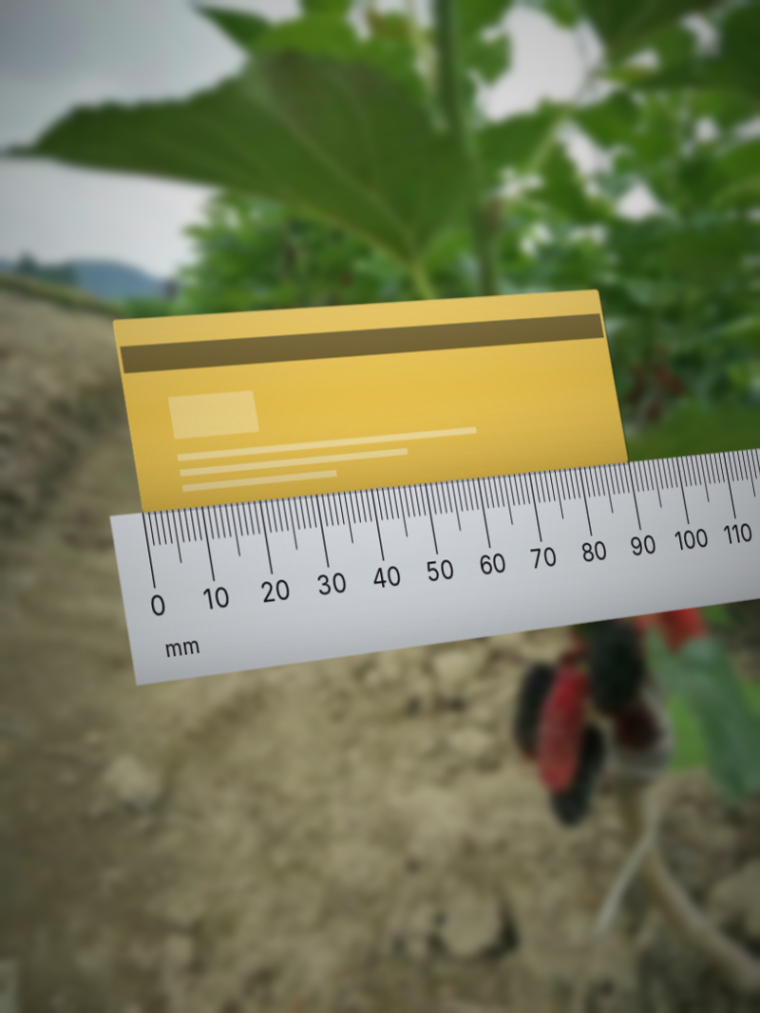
90 mm
